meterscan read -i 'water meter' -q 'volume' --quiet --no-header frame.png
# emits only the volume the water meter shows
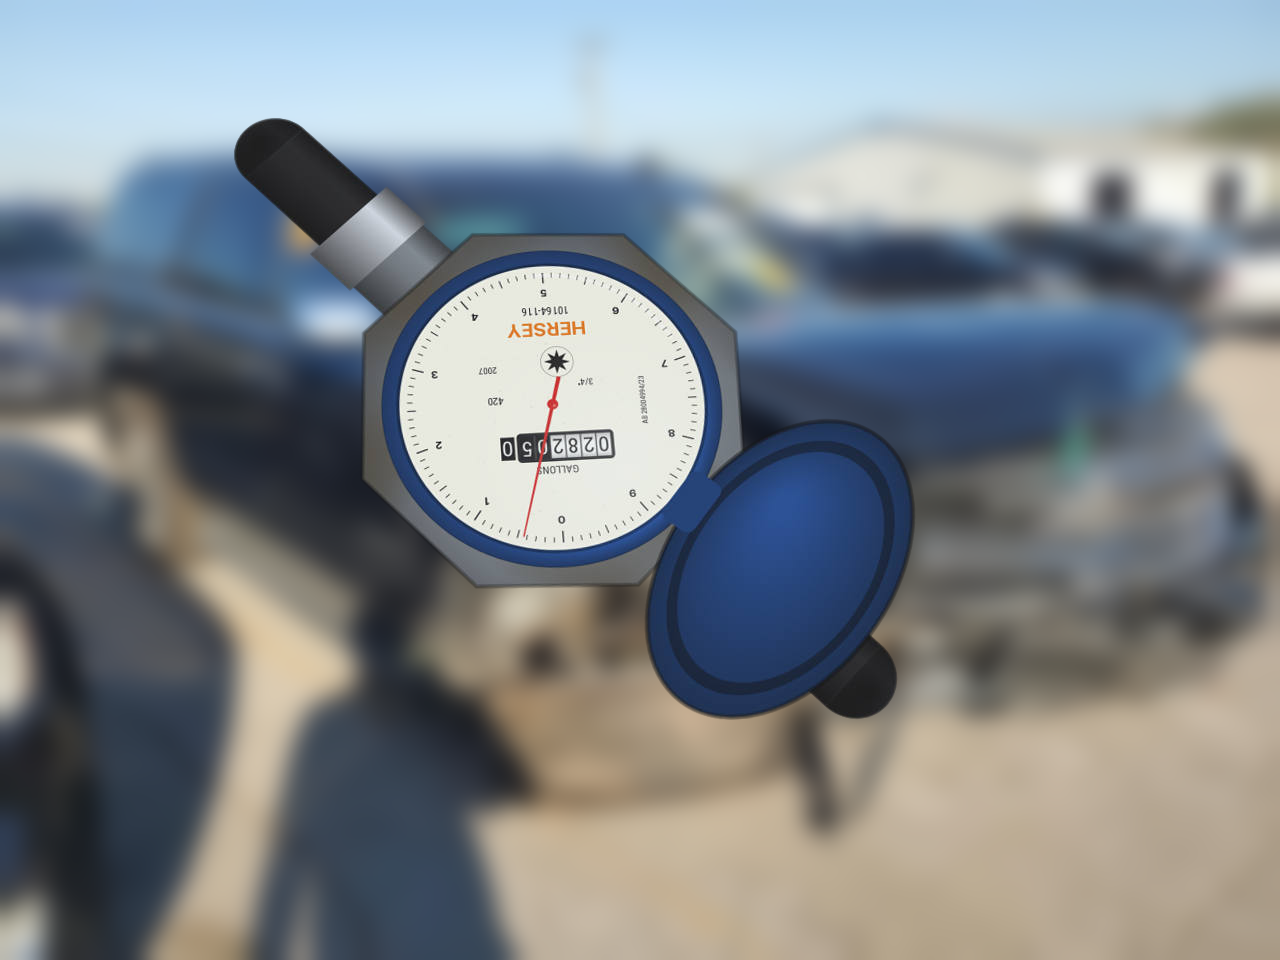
282050.4 gal
